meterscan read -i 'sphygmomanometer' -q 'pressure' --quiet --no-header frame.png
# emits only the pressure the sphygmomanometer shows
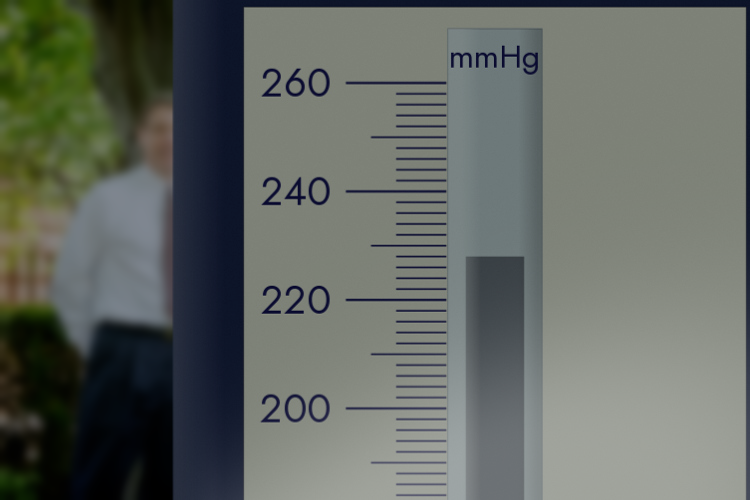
228 mmHg
